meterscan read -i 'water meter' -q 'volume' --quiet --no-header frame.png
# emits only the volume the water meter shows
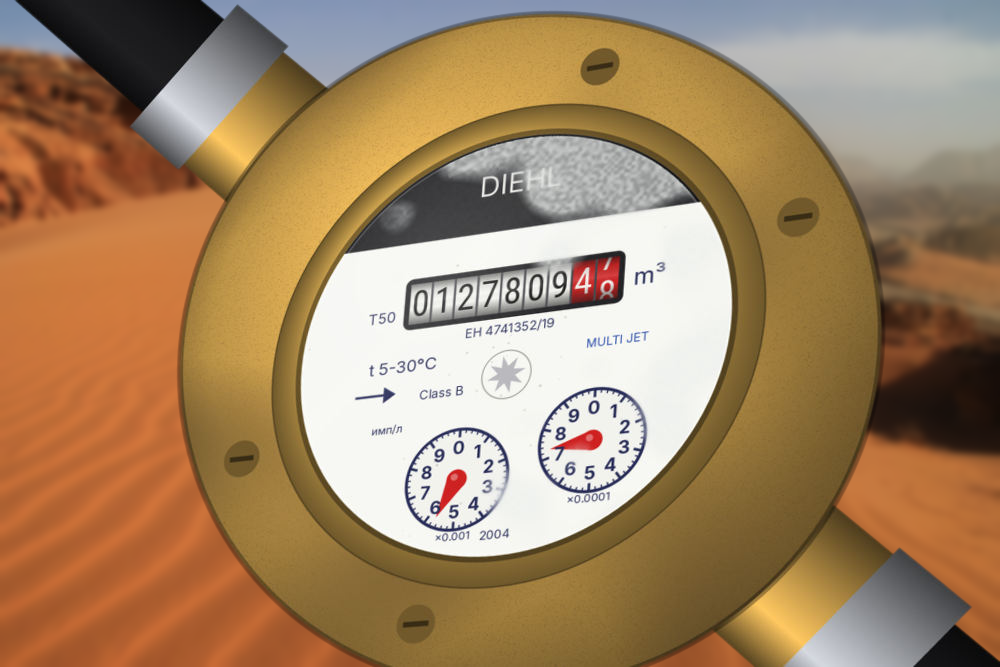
127809.4757 m³
